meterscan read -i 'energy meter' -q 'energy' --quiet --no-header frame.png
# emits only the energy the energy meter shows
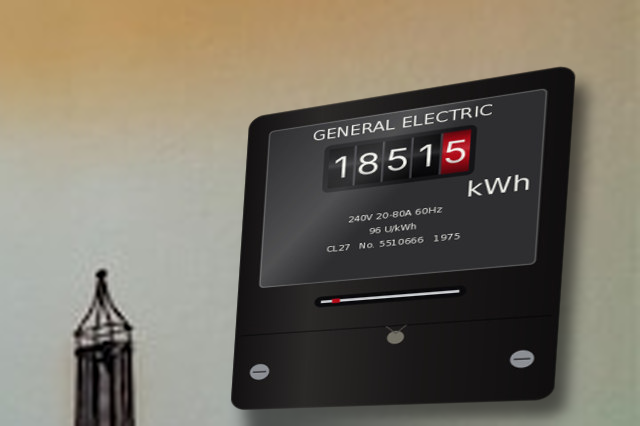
1851.5 kWh
